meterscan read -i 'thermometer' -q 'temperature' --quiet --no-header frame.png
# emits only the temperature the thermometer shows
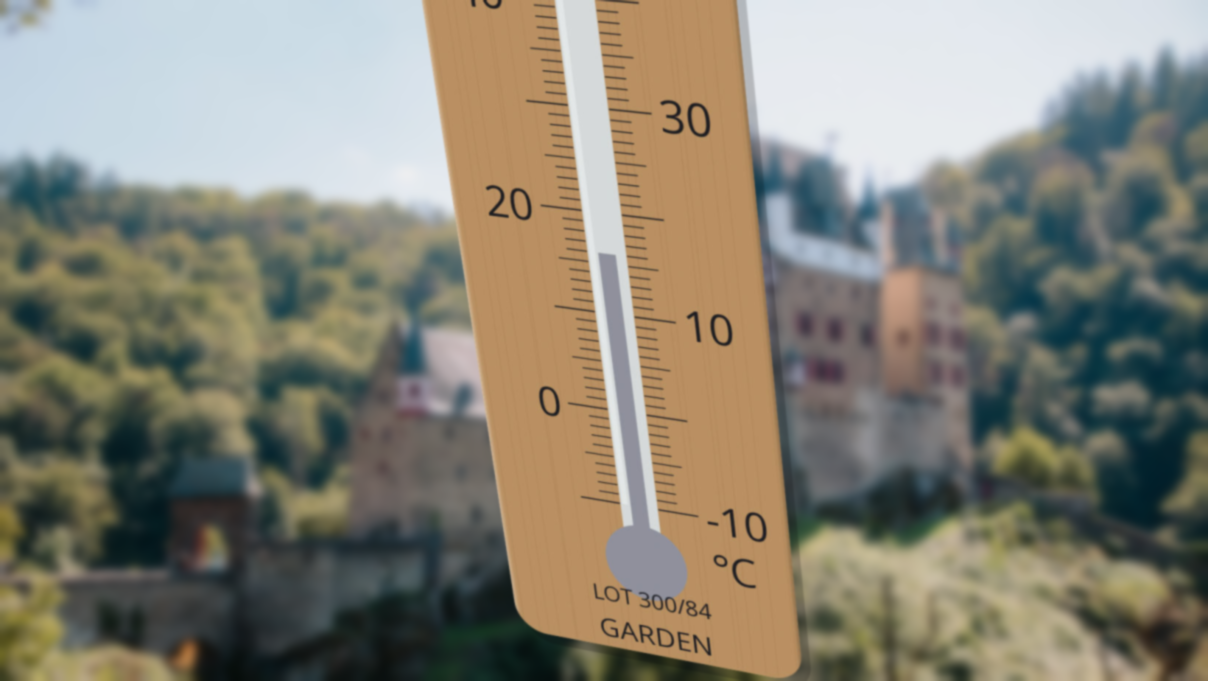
16 °C
